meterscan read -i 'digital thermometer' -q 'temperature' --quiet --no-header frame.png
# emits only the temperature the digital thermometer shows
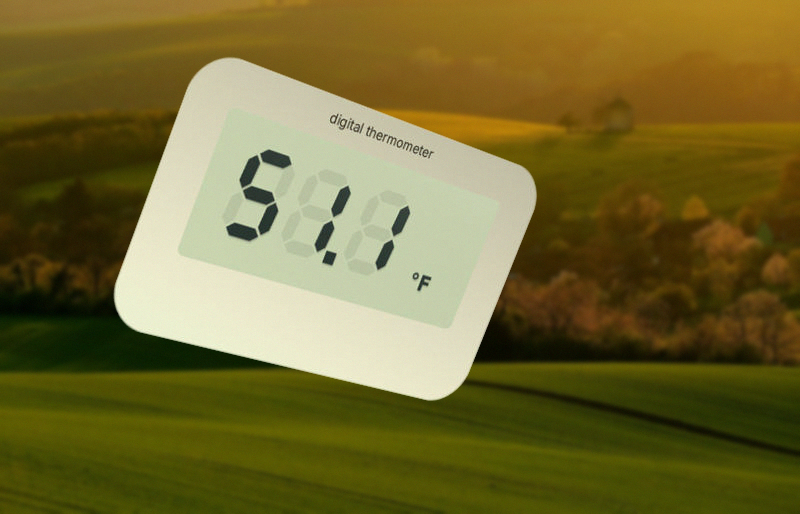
51.1 °F
